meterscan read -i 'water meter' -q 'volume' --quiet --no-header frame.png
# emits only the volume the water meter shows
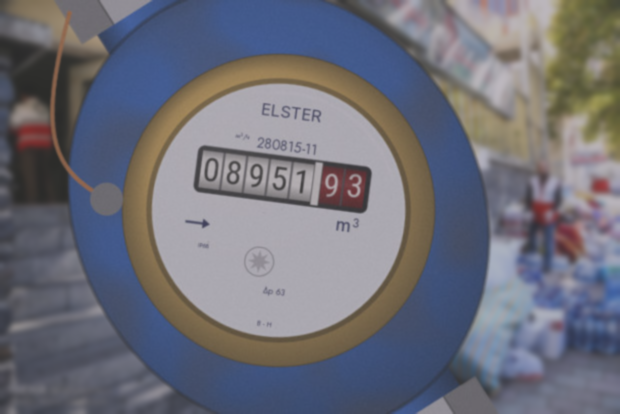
8951.93 m³
